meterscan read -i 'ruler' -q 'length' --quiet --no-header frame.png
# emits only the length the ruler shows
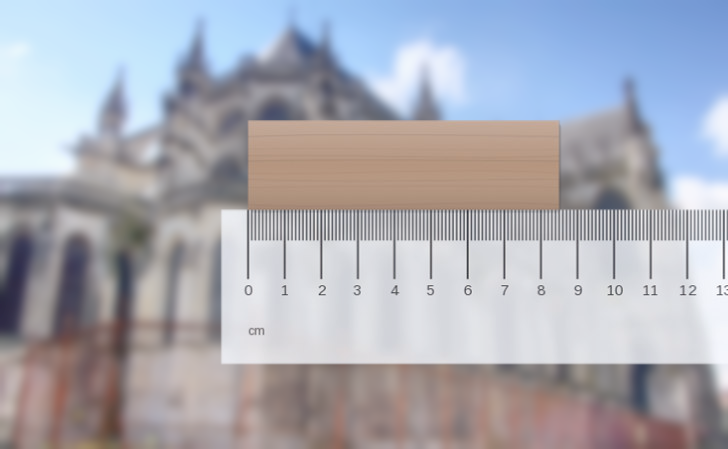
8.5 cm
